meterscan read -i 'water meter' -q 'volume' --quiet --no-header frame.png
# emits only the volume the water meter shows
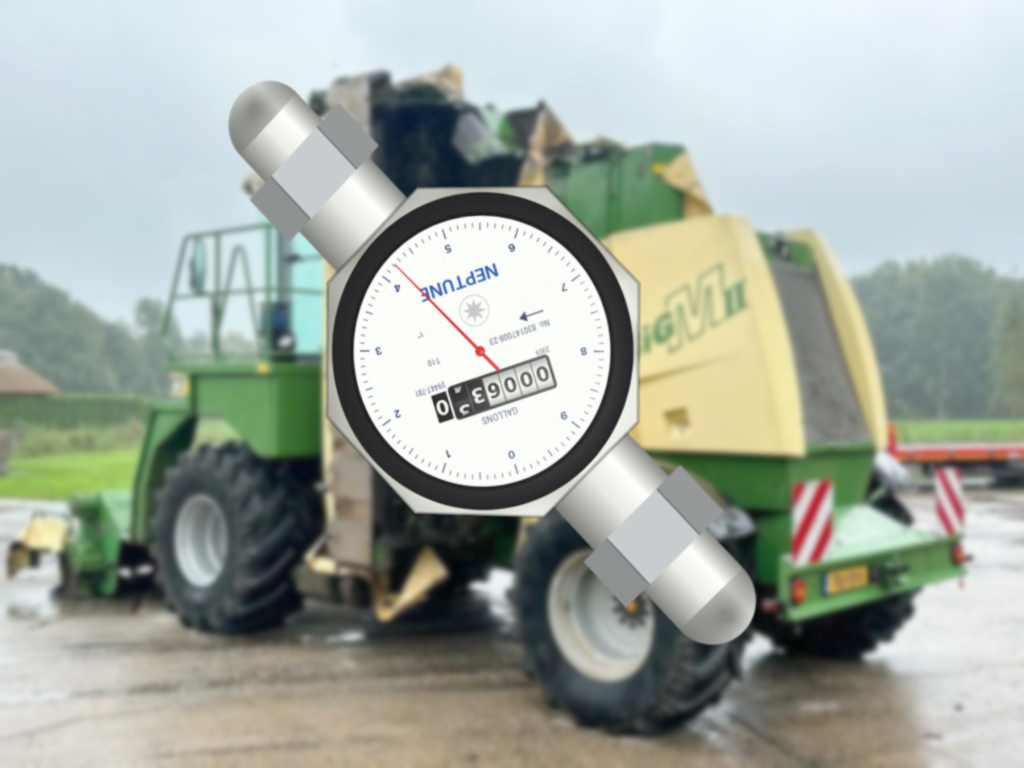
6334.2 gal
